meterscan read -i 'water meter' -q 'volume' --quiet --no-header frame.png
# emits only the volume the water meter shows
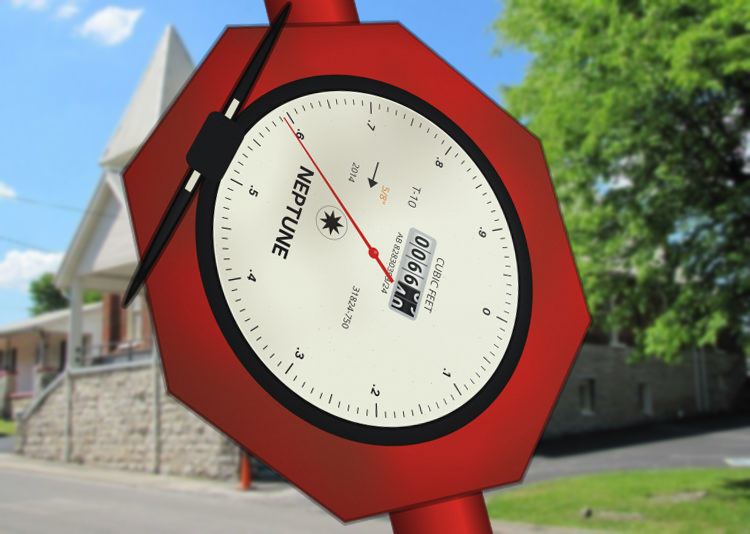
6639.59 ft³
